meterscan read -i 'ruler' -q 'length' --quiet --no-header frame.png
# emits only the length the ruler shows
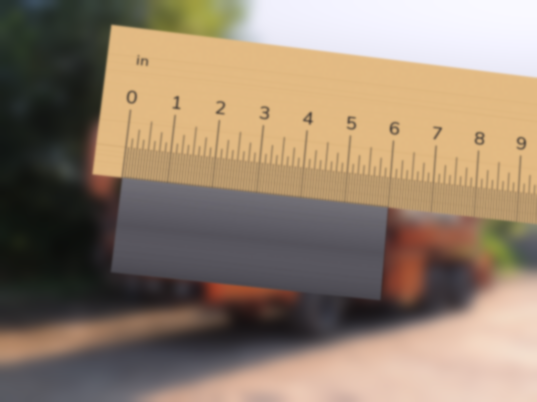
6 in
